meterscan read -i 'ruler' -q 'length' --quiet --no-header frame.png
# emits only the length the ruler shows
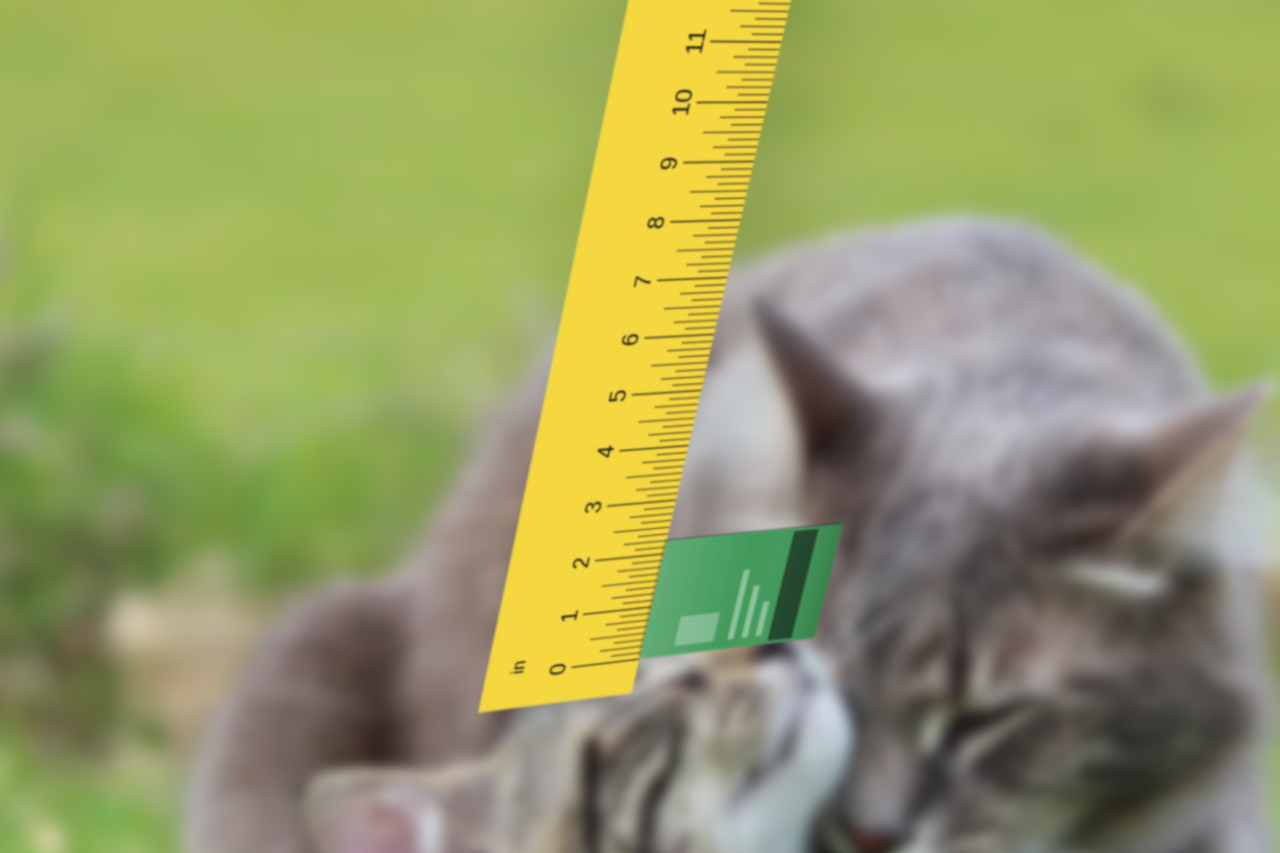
2.25 in
